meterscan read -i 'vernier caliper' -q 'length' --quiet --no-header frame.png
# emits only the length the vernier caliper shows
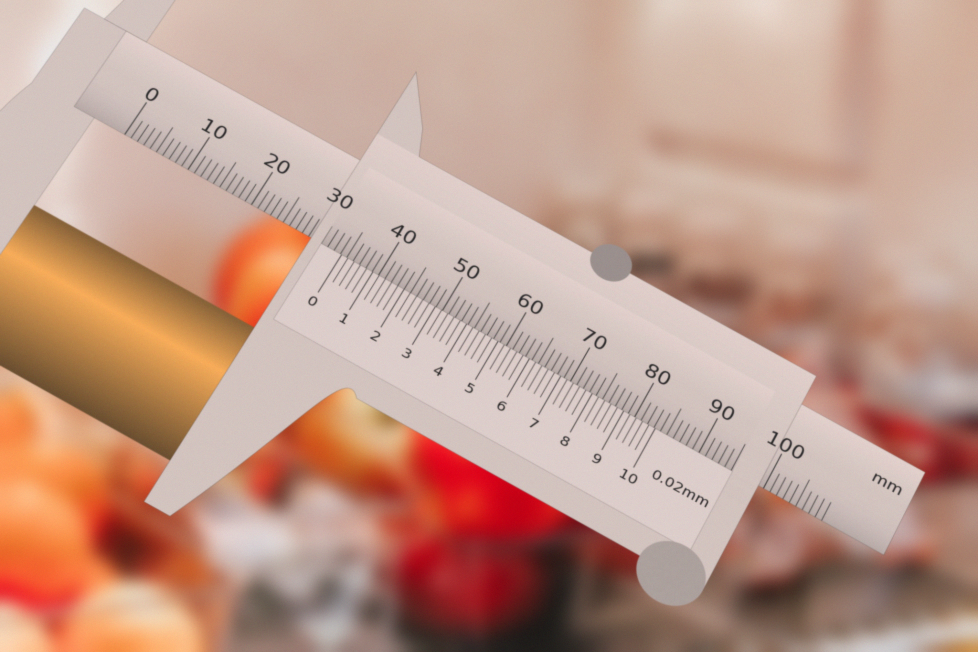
34.2 mm
